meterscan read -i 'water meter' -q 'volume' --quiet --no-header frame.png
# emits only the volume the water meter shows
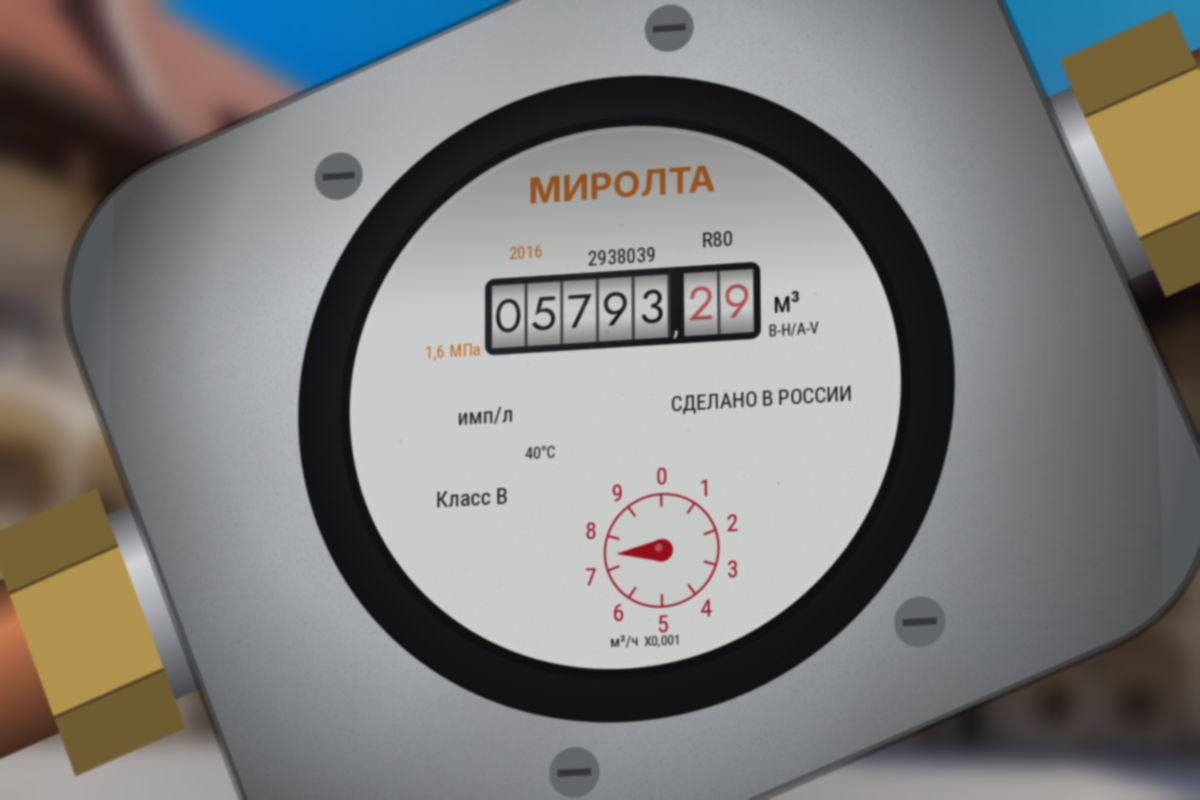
5793.297 m³
